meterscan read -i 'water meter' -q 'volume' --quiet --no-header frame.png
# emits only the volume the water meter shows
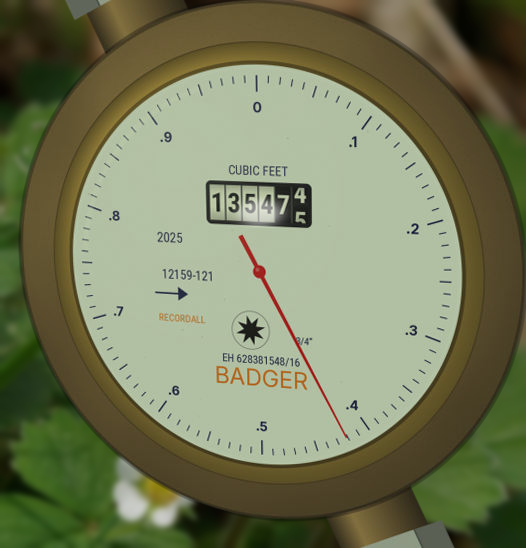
135474.42 ft³
